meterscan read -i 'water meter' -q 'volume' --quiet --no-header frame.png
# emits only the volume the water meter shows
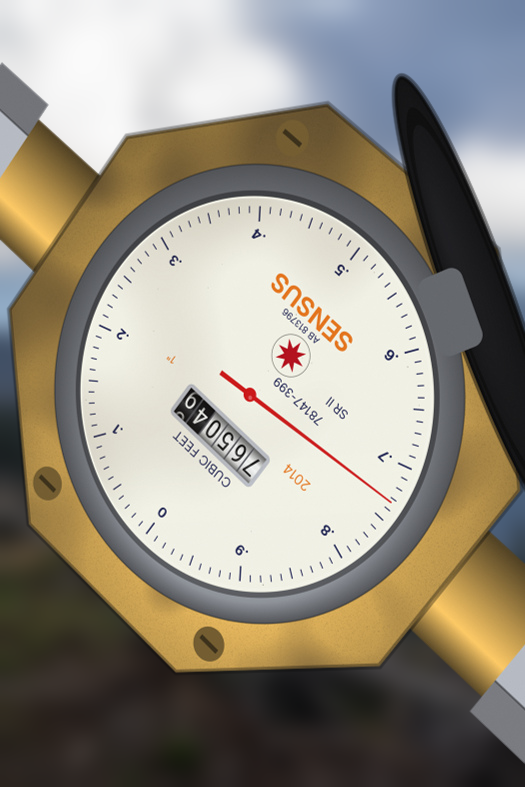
765048.73 ft³
